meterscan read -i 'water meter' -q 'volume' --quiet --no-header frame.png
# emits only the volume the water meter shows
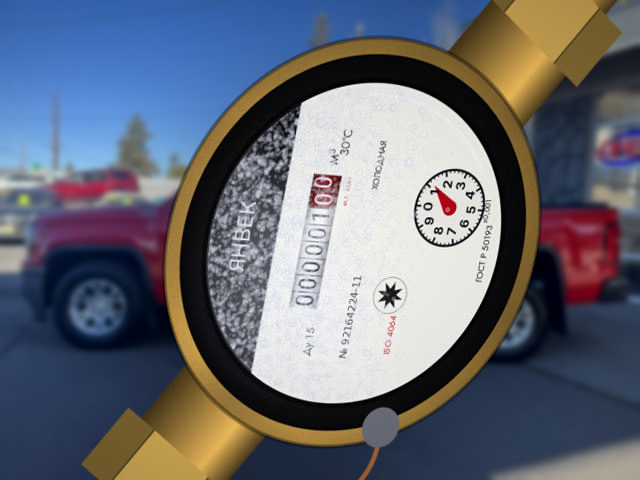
1.001 m³
